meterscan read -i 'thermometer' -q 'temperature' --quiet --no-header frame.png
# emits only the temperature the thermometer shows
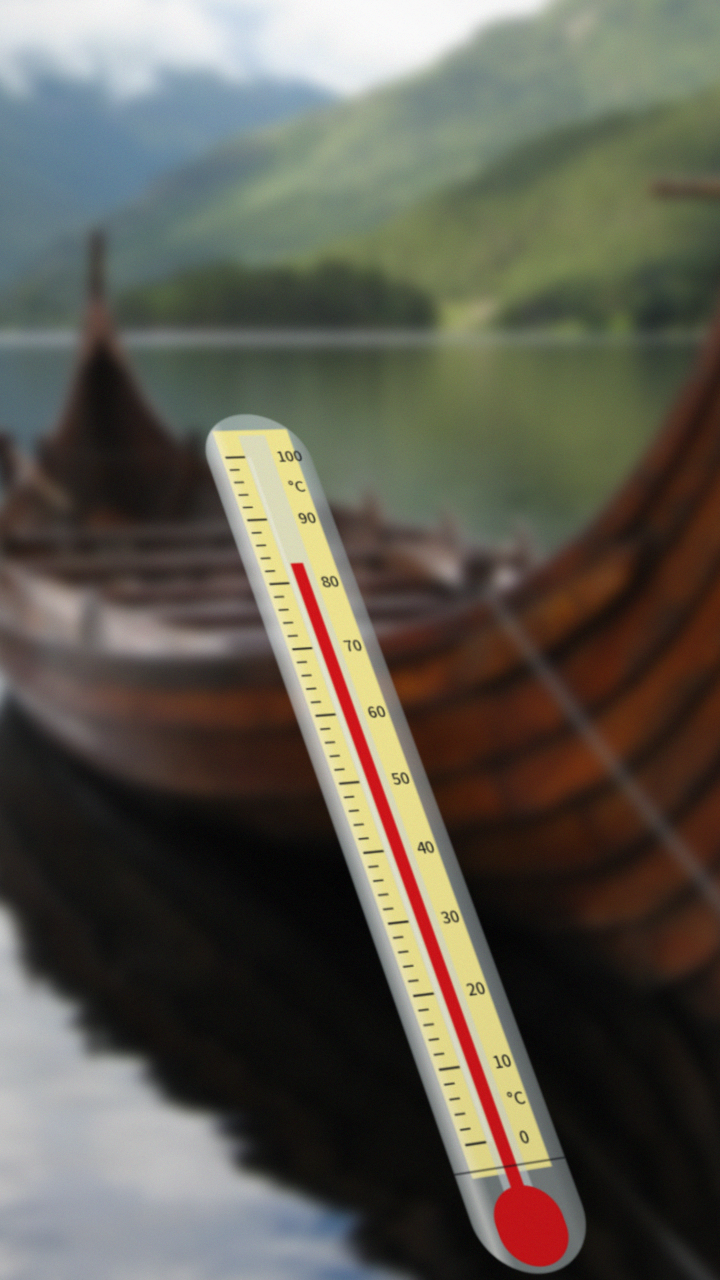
83 °C
